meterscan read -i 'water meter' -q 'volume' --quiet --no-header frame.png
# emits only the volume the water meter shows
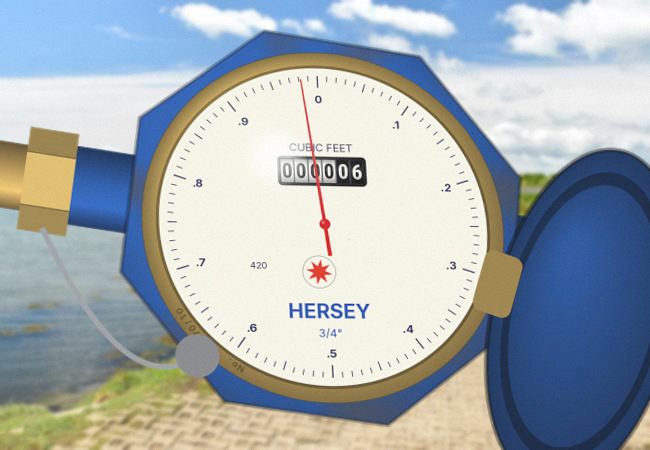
5.98 ft³
